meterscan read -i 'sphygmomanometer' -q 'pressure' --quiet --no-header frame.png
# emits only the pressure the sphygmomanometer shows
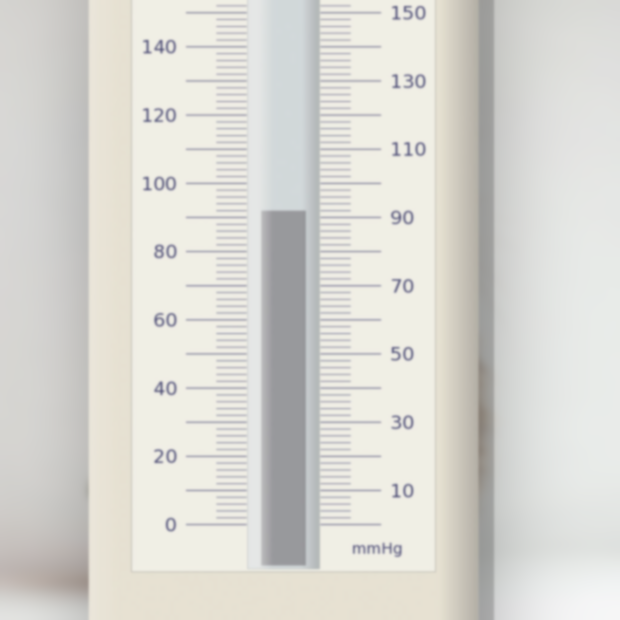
92 mmHg
